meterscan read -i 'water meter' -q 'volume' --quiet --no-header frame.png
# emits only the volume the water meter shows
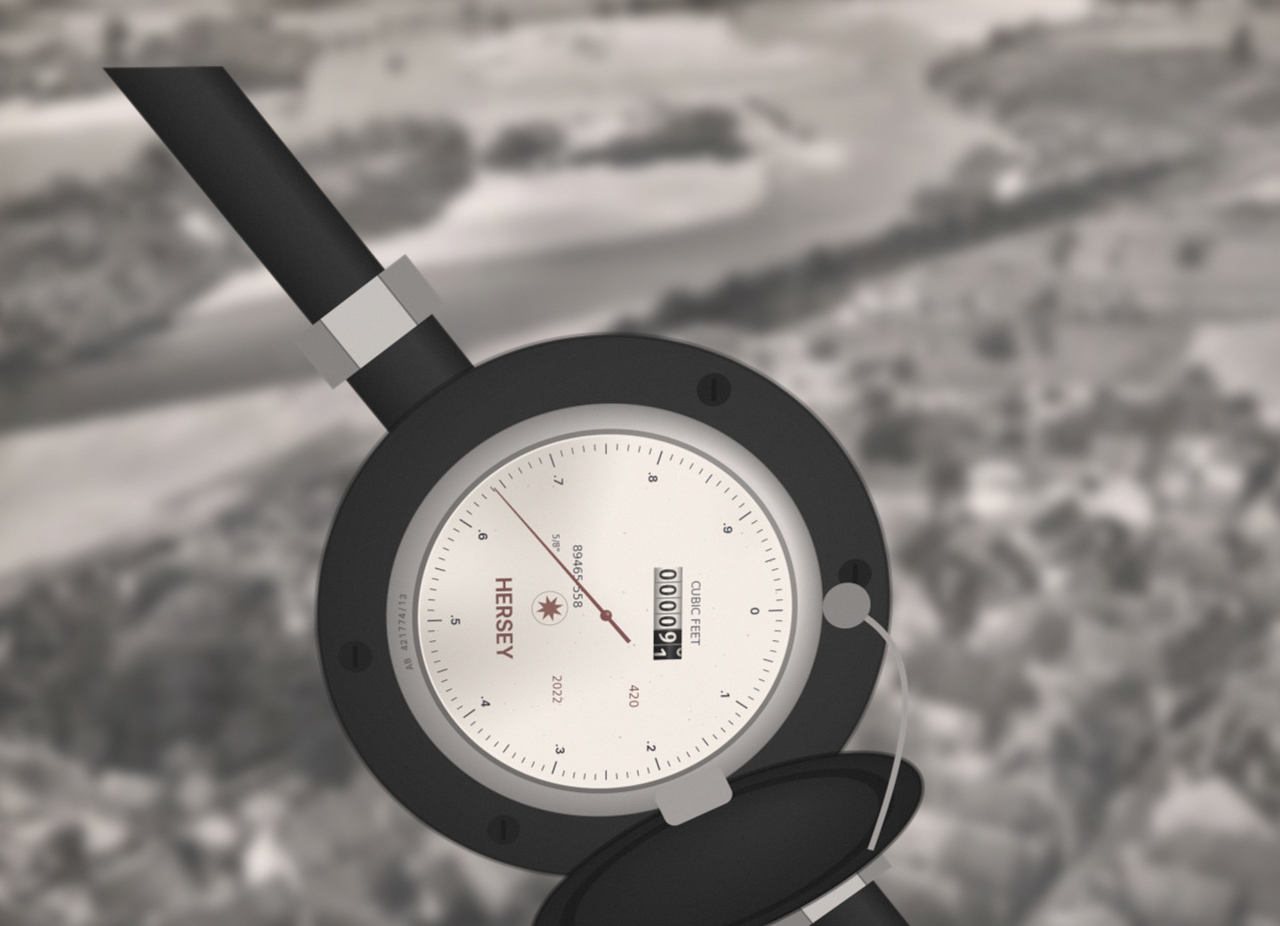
90.64 ft³
